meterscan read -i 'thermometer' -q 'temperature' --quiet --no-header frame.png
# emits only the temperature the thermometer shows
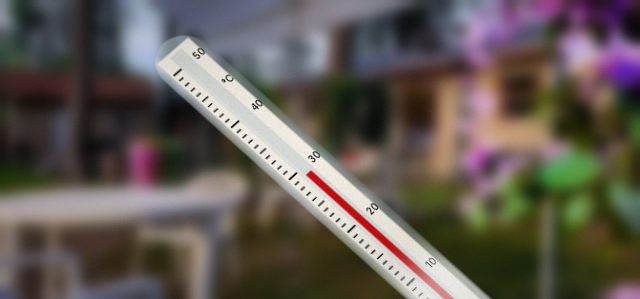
29 °C
